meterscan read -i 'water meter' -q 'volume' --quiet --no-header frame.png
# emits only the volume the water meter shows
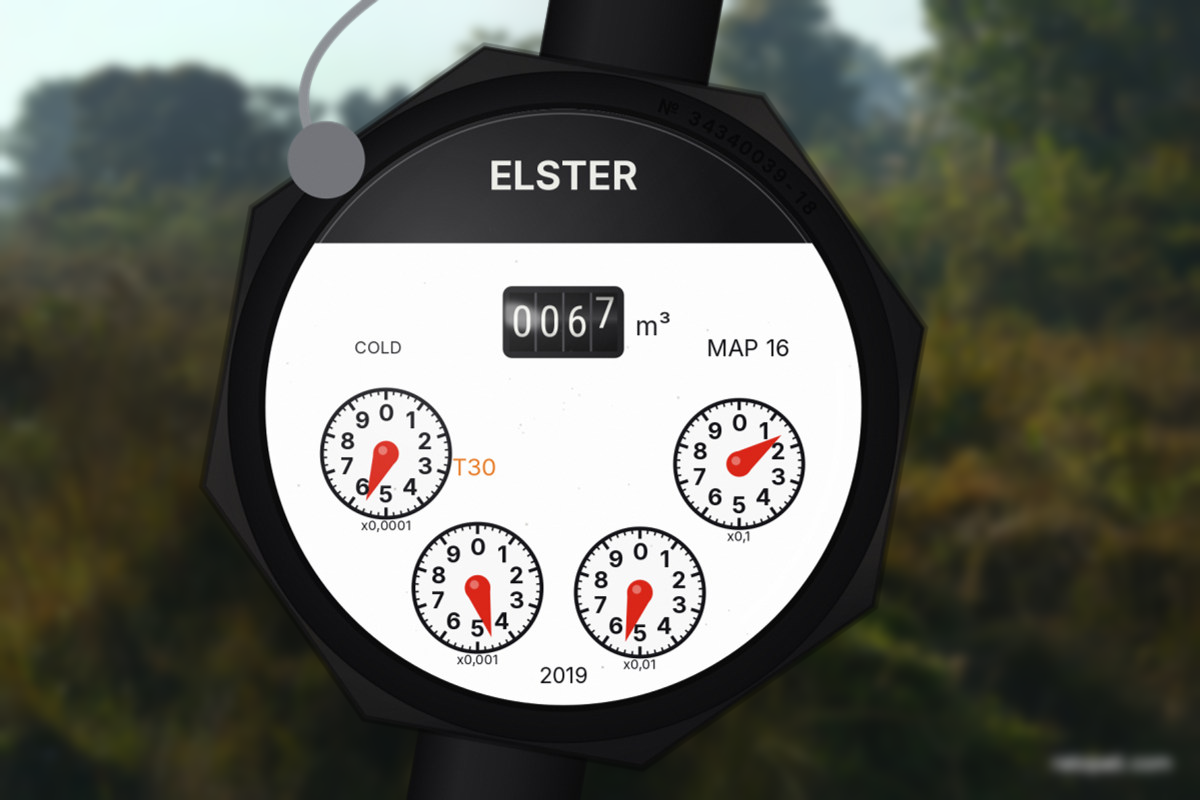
67.1545 m³
